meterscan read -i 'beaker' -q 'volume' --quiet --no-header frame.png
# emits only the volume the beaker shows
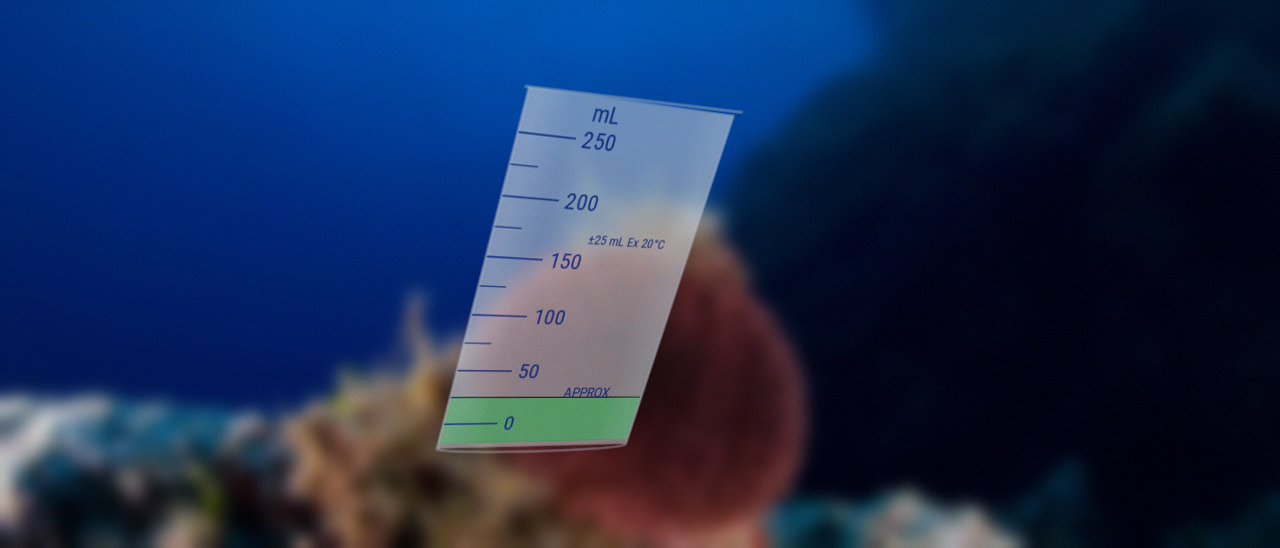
25 mL
